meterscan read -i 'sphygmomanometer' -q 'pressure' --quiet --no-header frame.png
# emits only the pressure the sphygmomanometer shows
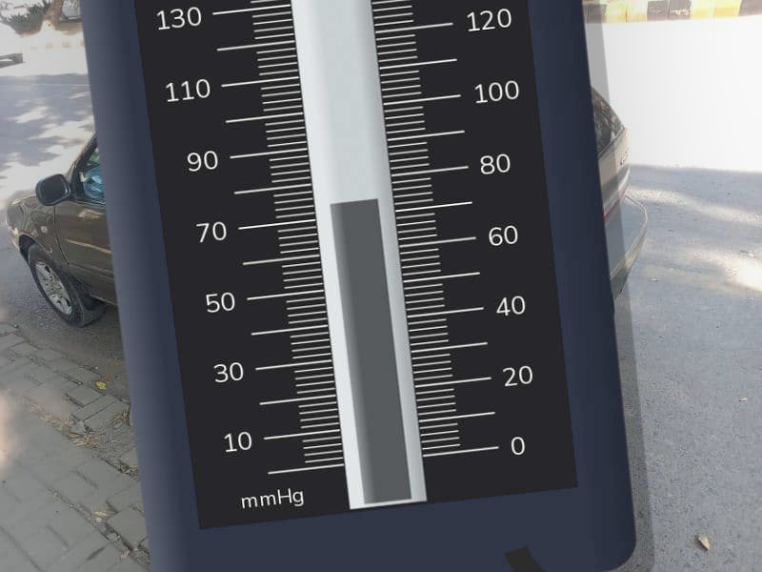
74 mmHg
